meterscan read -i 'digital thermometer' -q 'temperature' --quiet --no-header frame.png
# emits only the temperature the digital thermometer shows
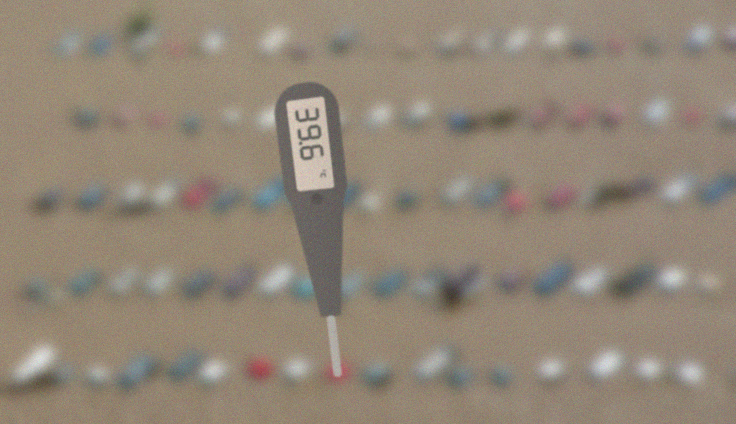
39.6 °C
